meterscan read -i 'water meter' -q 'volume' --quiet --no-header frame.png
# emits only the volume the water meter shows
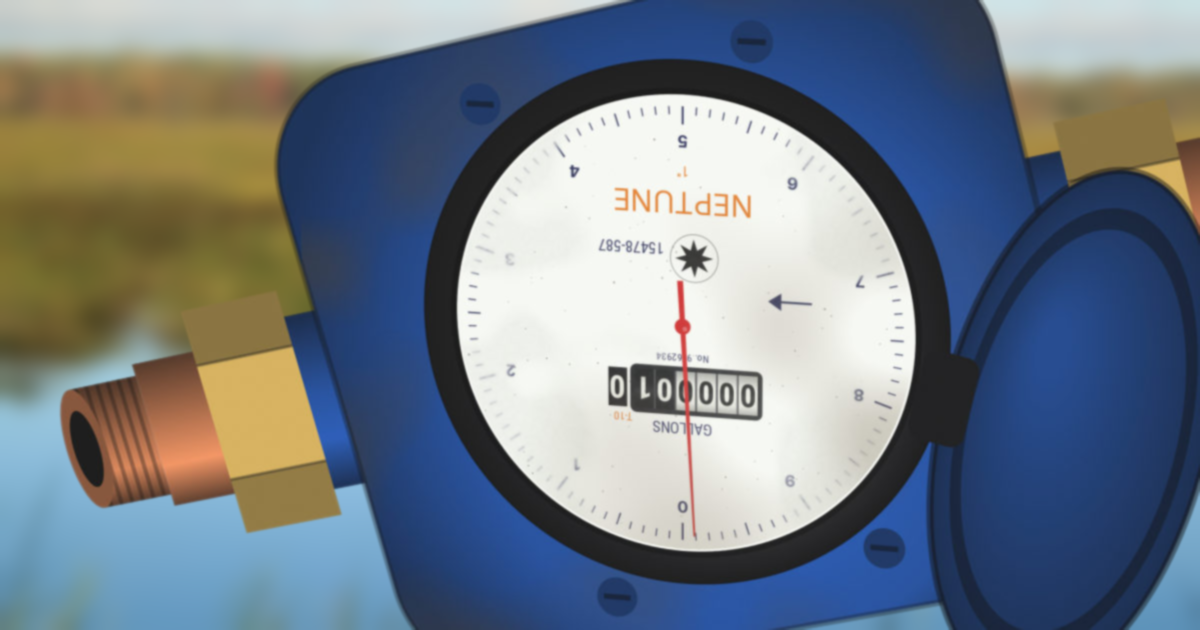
9.9 gal
